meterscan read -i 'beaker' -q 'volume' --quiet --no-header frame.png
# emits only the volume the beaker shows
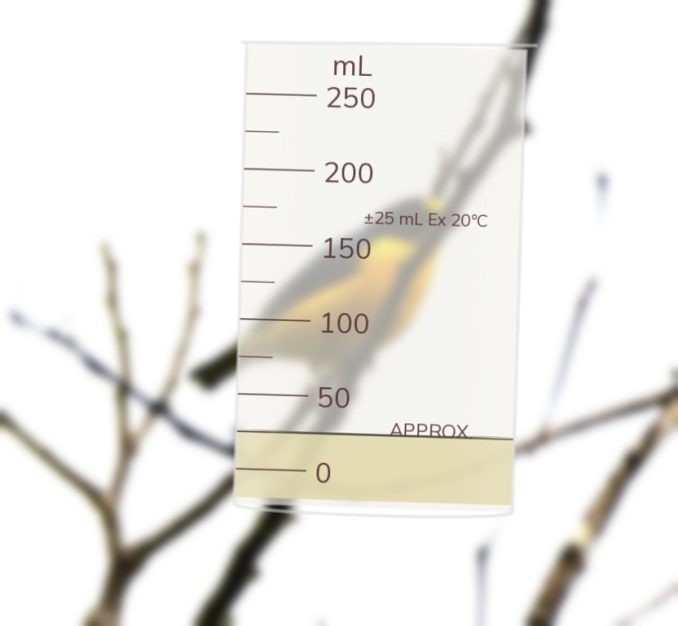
25 mL
